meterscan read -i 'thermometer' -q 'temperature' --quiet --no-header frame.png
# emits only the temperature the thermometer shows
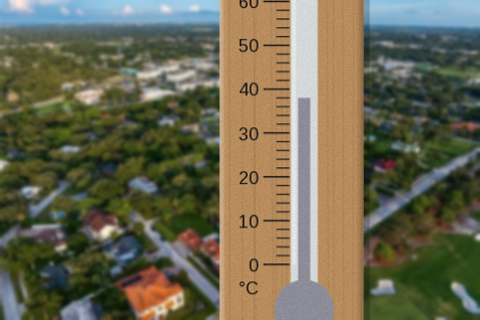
38 °C
